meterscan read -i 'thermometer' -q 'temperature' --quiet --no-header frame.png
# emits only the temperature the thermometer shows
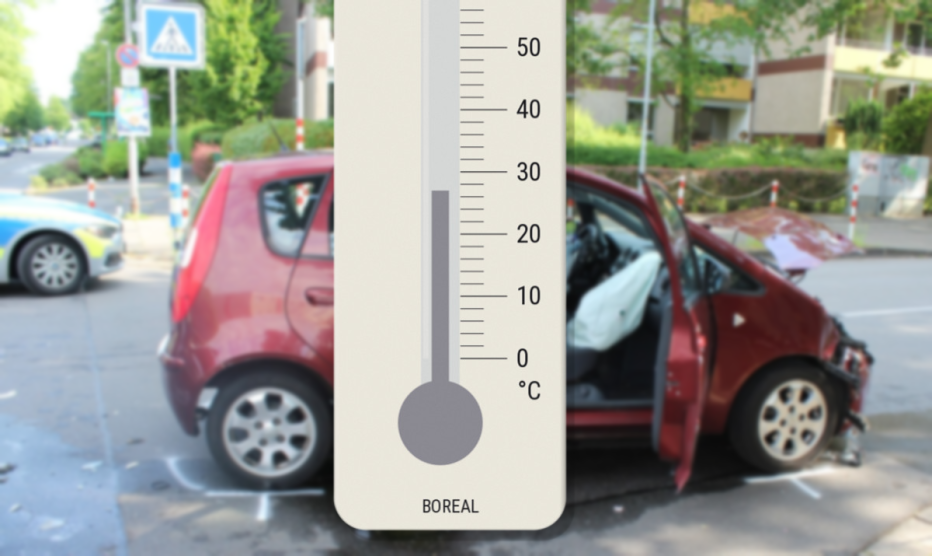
27 °C
